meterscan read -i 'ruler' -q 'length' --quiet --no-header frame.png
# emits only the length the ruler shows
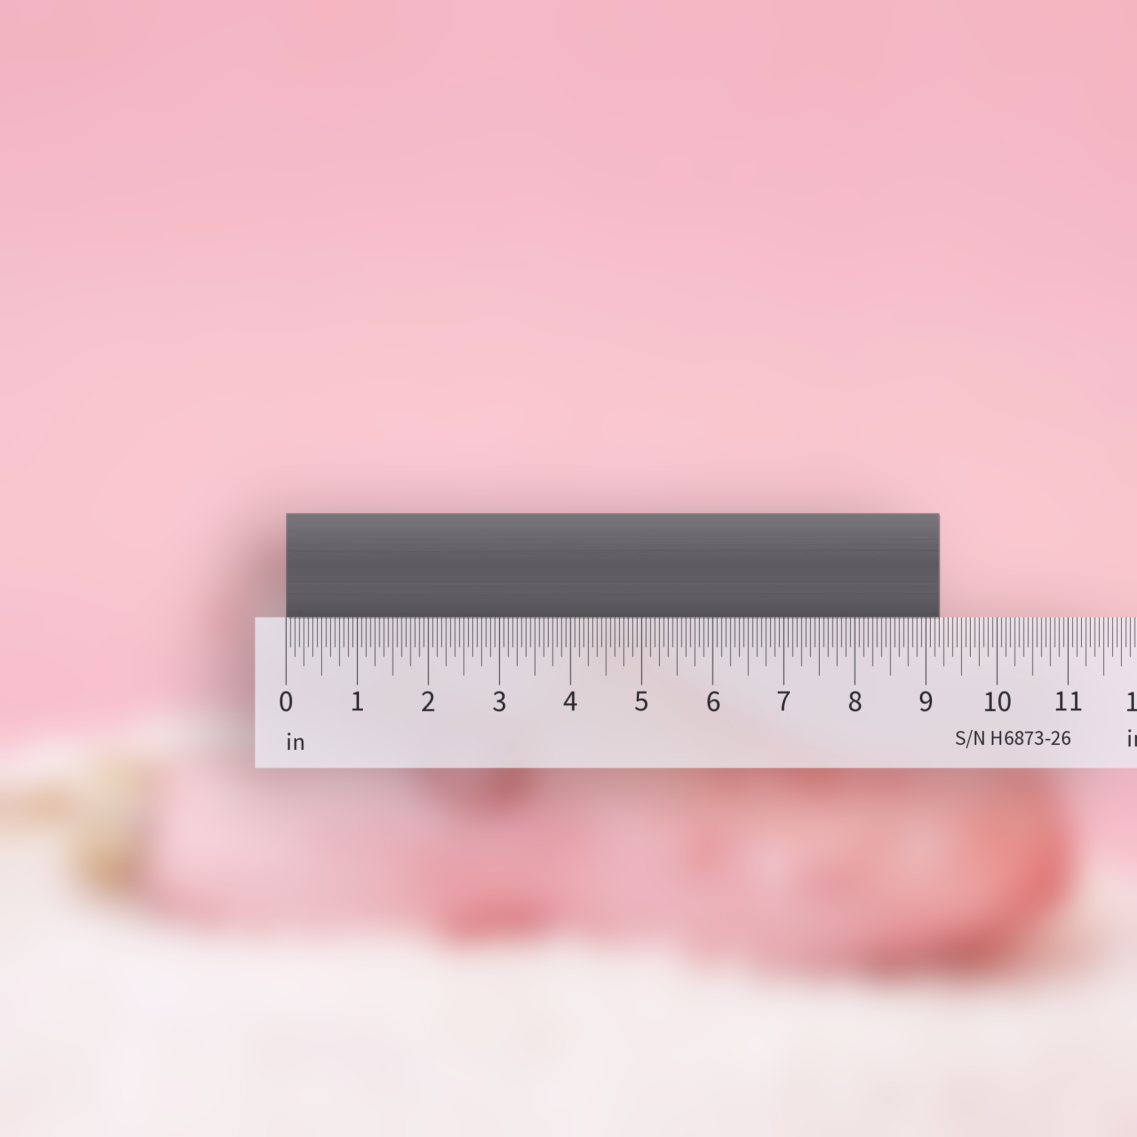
9.1875 in
